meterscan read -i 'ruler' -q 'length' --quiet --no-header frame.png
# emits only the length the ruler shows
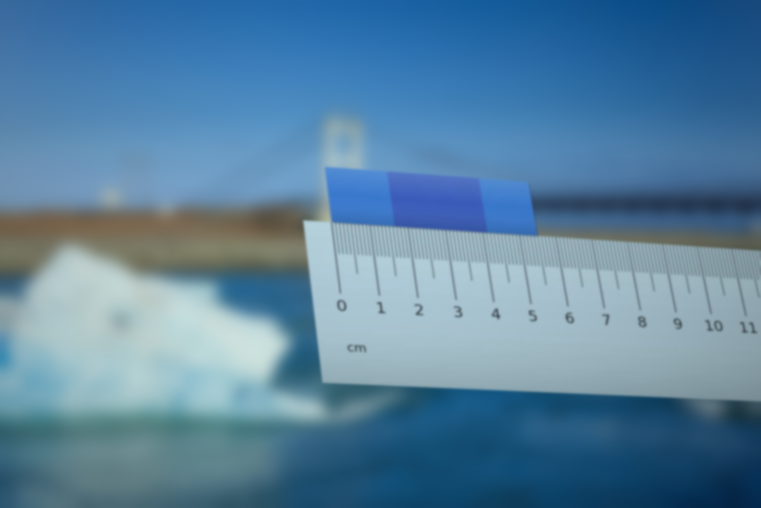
5.5 cm
